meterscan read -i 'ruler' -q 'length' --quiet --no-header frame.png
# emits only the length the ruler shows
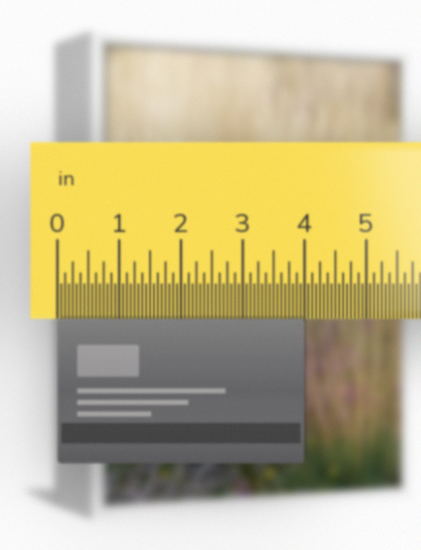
4 in
